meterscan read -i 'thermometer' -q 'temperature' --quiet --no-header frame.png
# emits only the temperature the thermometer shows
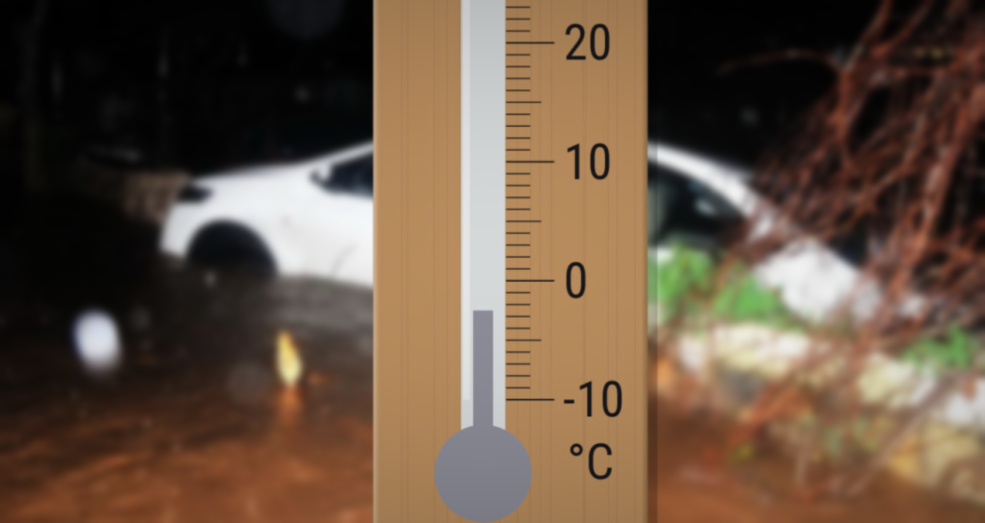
-2.5 °C
